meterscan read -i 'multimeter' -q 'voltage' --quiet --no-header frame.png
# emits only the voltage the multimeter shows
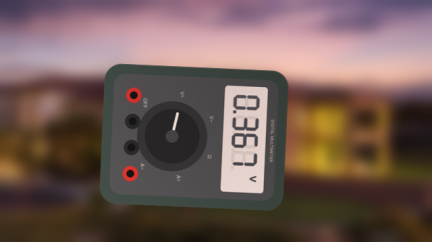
0.367 V
